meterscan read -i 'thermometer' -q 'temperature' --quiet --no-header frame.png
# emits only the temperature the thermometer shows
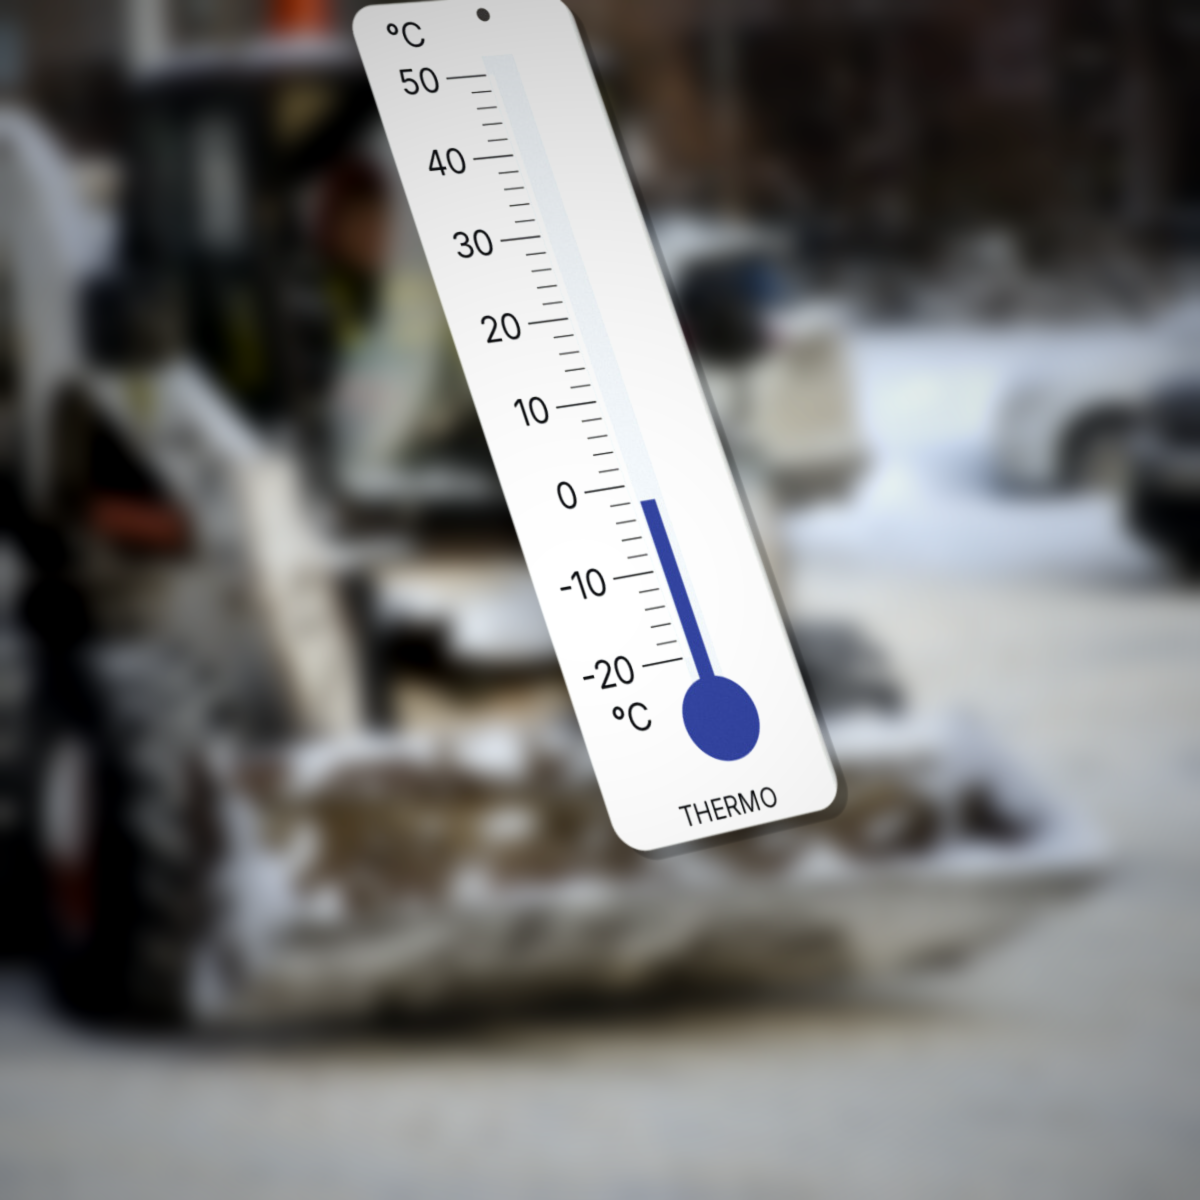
-2 °C
